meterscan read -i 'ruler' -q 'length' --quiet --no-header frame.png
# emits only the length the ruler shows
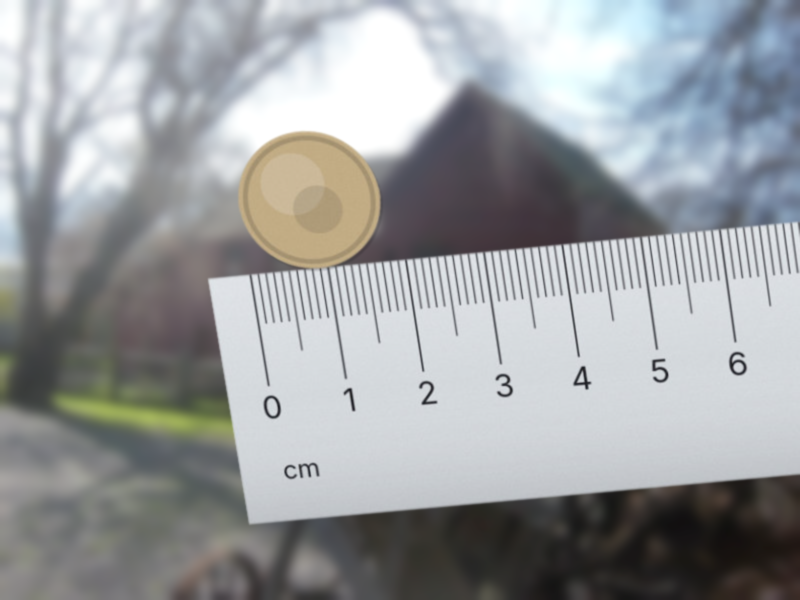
1.8 cm
